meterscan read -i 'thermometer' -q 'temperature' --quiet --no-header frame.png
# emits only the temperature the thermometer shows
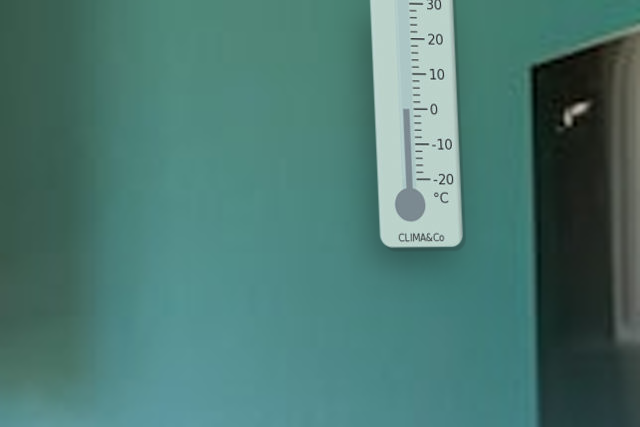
0 °C
